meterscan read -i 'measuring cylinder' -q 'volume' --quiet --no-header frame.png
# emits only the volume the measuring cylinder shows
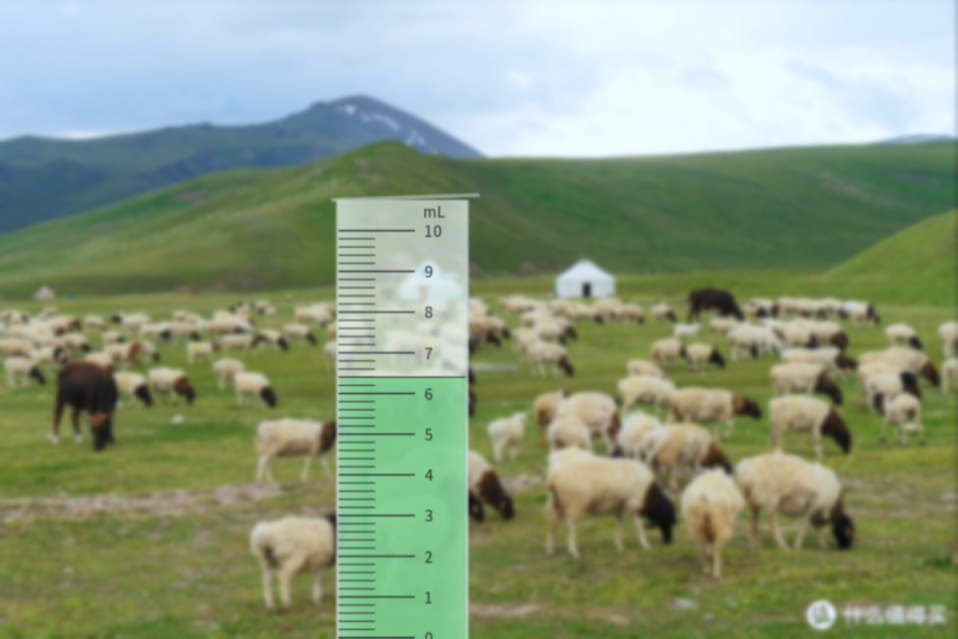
6.4 mL
